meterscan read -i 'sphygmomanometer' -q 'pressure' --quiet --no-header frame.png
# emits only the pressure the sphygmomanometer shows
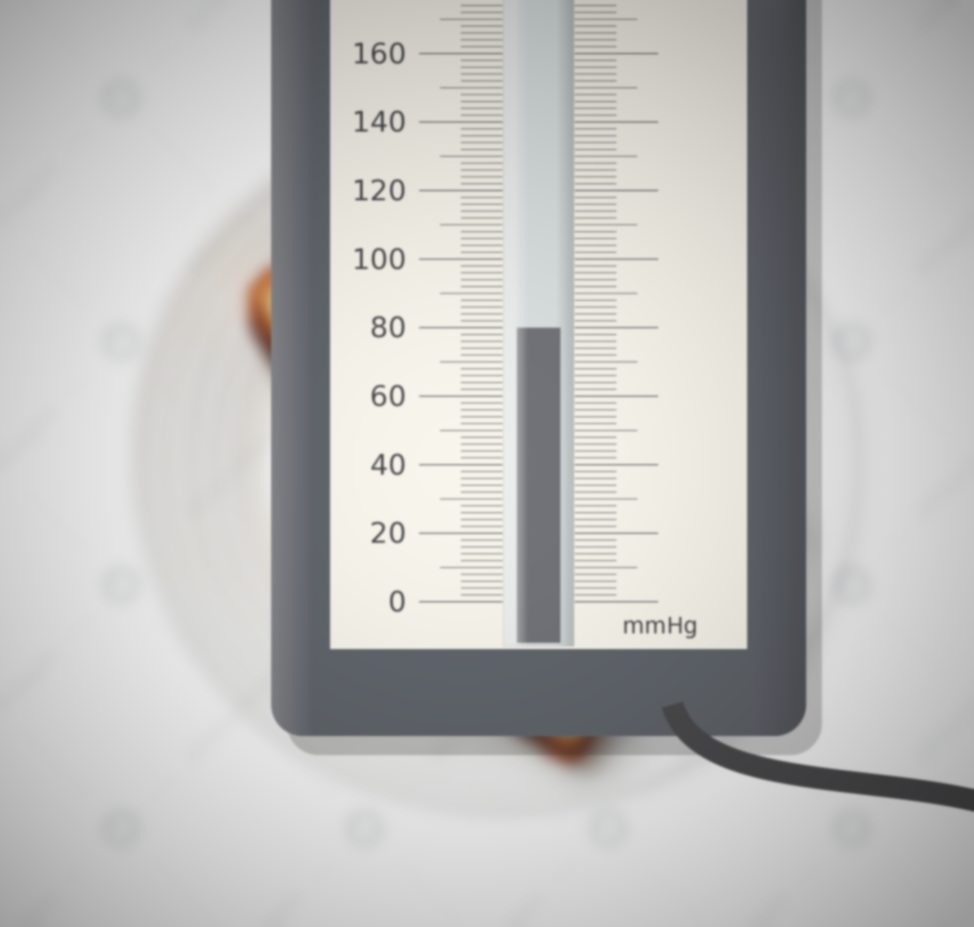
80 mmHg
